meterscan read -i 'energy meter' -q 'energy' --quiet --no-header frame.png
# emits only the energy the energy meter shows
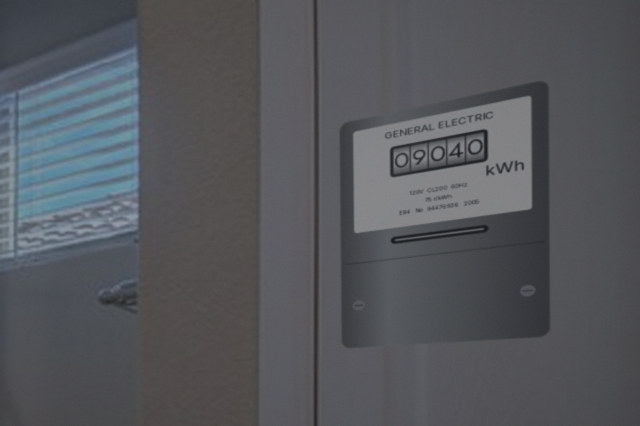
9040 kWh
